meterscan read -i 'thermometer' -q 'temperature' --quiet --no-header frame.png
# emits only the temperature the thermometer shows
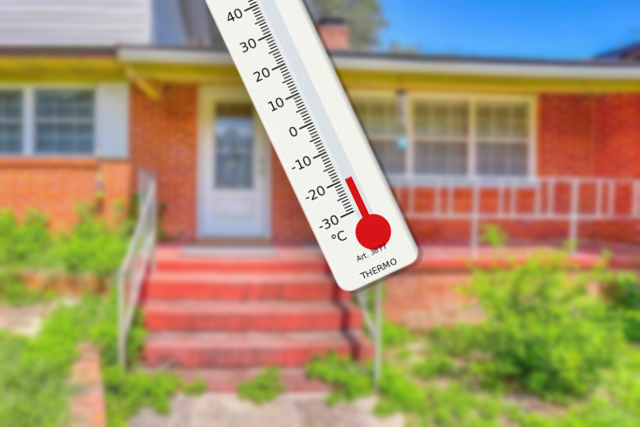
-20 °C
